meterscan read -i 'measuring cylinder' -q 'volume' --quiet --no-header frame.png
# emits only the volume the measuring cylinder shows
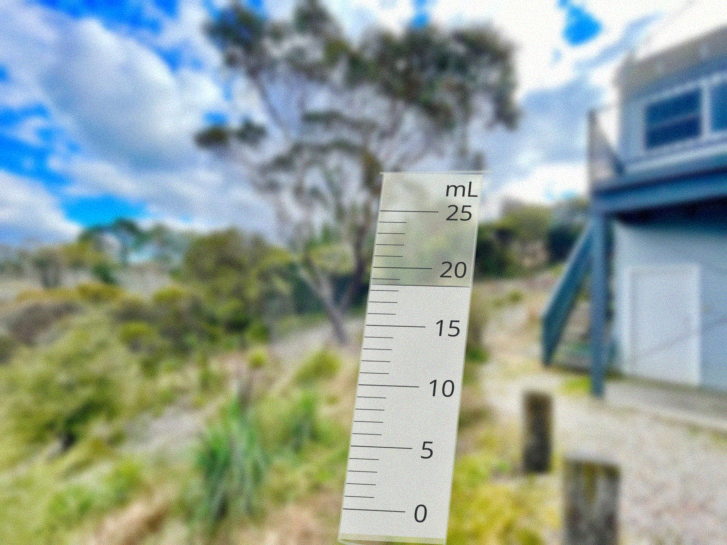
18.5 mL
